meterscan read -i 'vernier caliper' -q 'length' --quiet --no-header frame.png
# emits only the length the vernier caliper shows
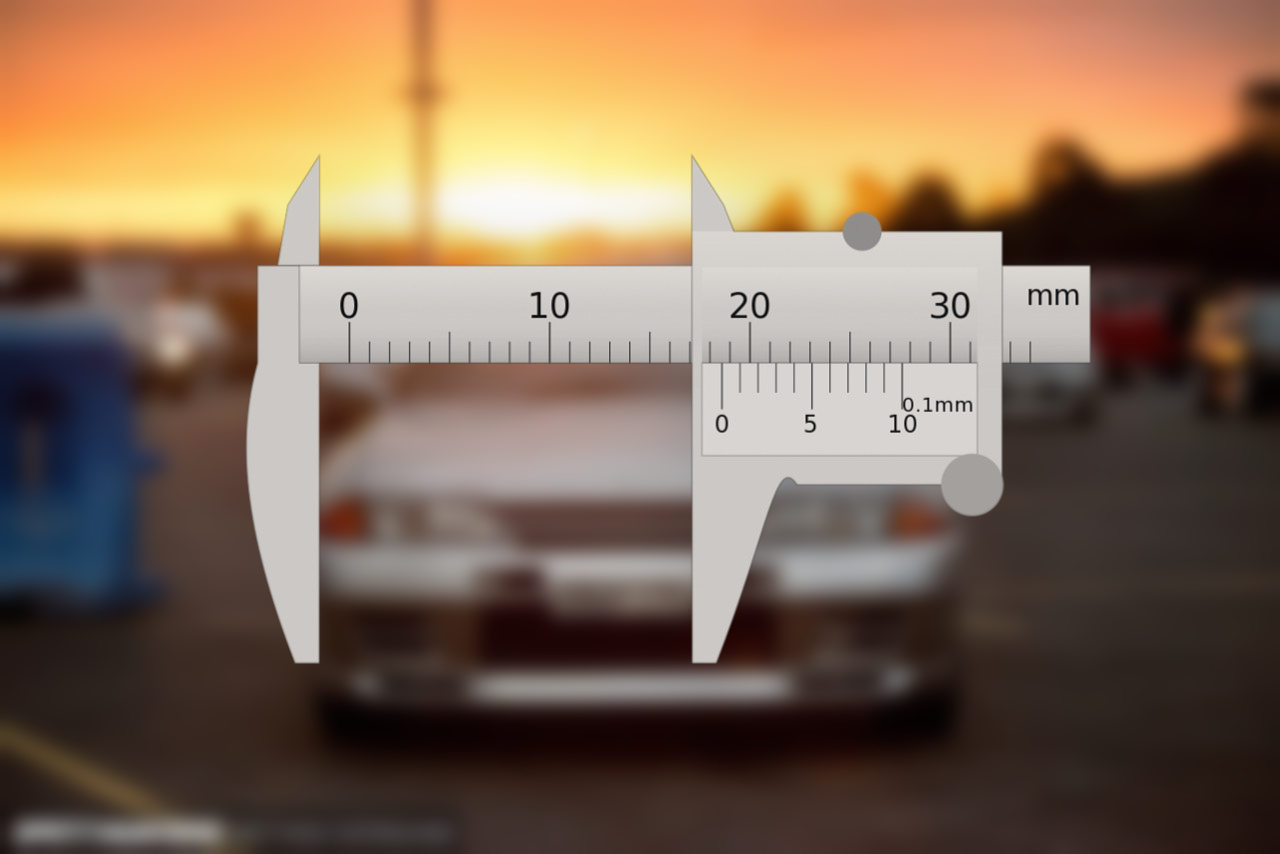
18.6 mm
